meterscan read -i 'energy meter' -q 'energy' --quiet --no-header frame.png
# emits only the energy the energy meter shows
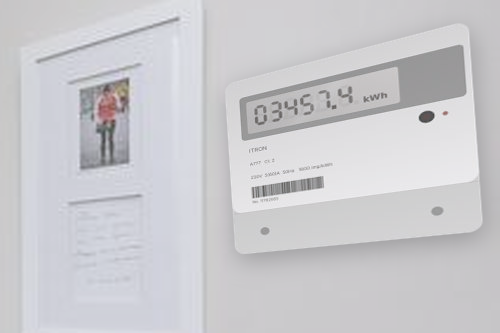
3457.4 kWh
